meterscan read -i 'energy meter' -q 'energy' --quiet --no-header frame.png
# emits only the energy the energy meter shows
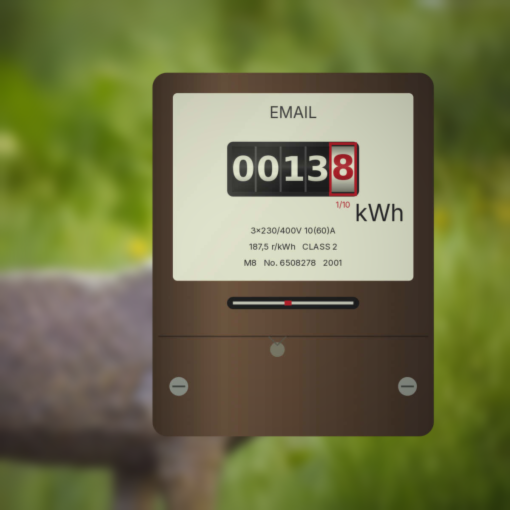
13.8 kWh
